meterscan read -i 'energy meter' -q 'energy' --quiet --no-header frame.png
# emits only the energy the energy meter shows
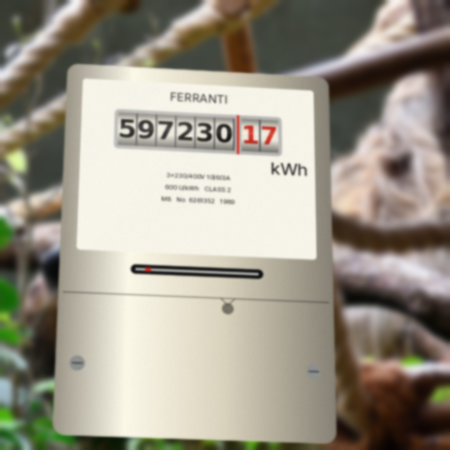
597230.17 kWh
